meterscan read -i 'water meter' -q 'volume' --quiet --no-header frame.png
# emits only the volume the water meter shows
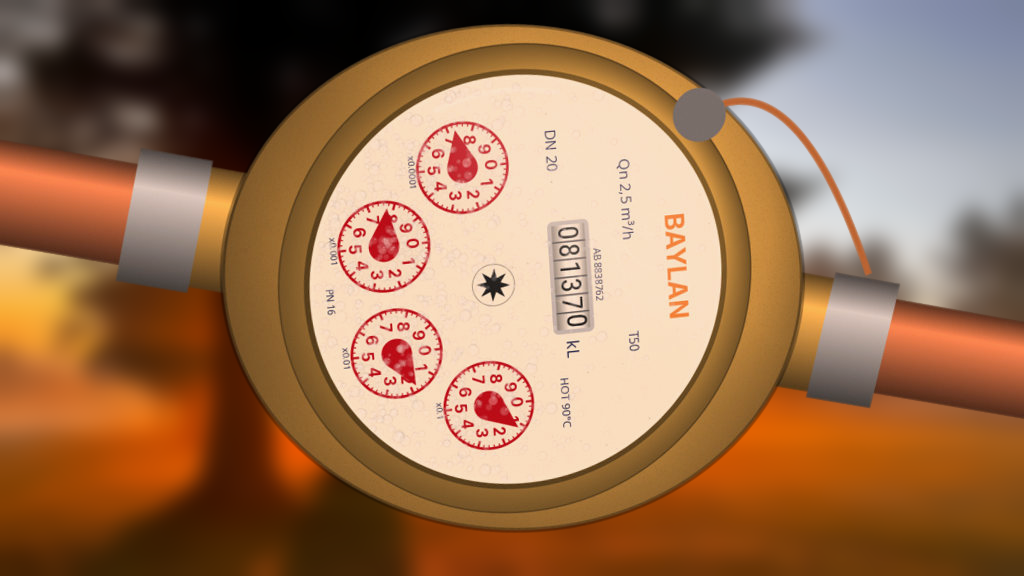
81370.1177 kL
